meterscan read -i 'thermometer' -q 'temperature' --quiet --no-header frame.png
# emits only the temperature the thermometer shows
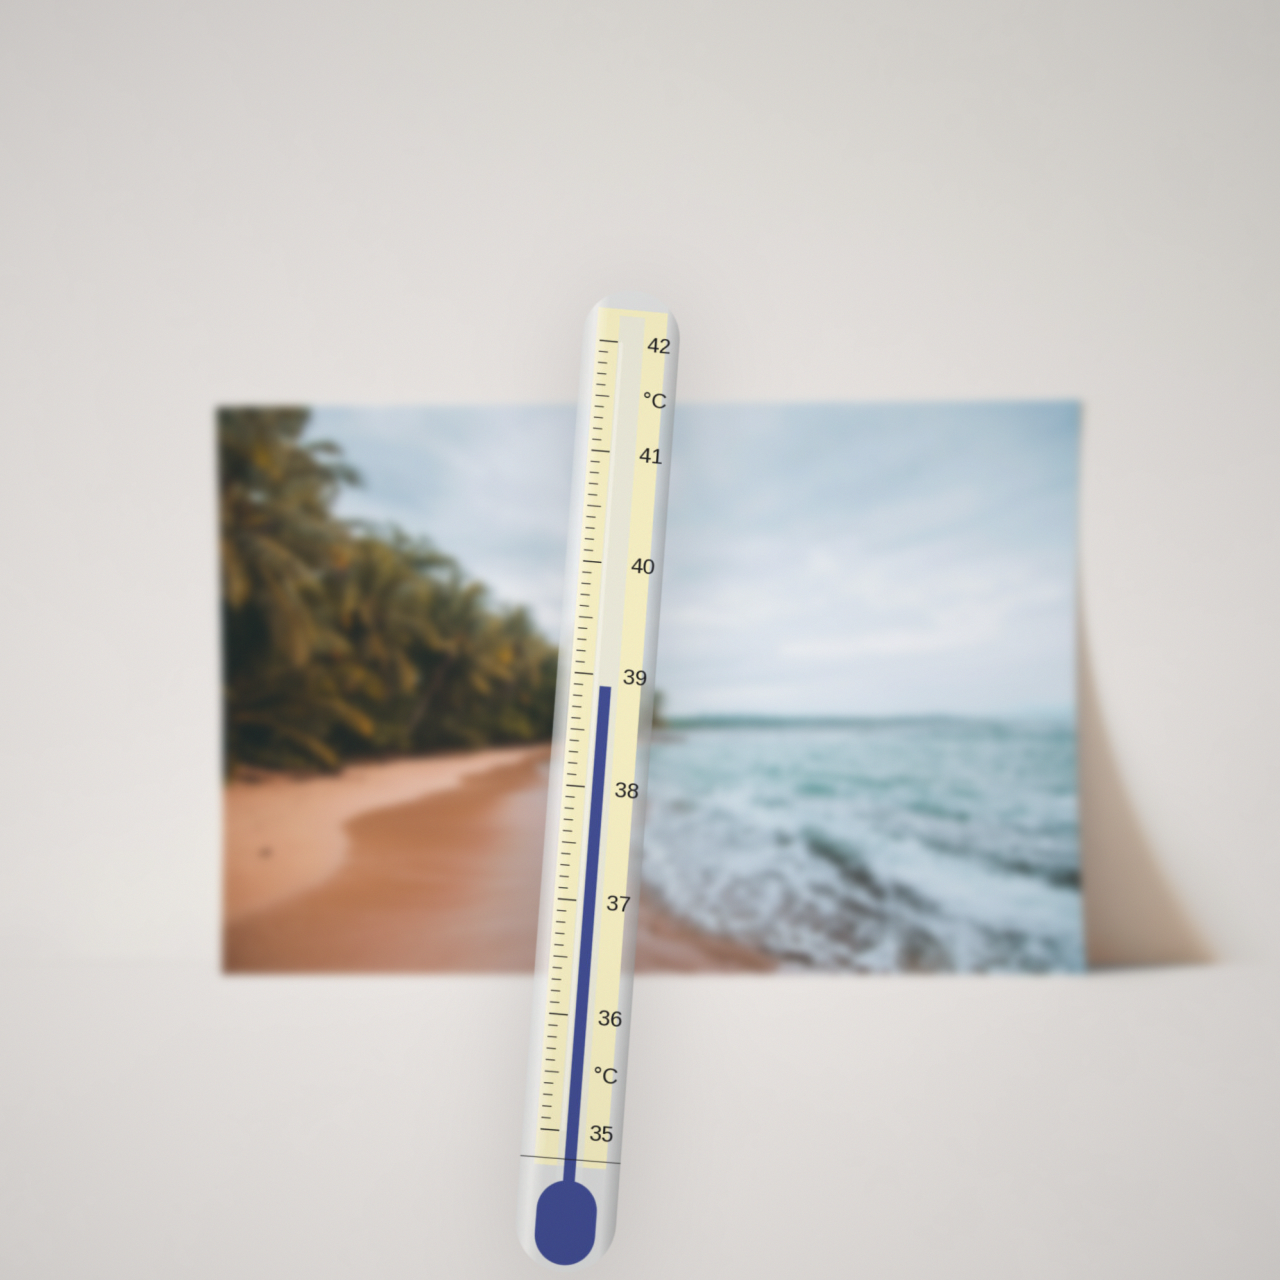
38.9 °C
